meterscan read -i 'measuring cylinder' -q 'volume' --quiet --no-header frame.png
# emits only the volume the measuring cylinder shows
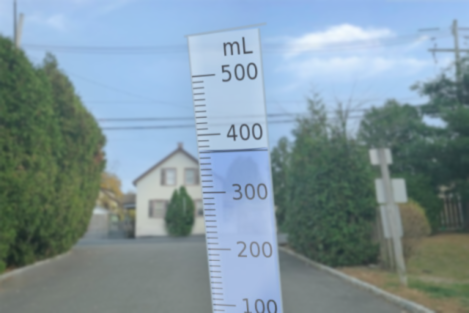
370 mL
